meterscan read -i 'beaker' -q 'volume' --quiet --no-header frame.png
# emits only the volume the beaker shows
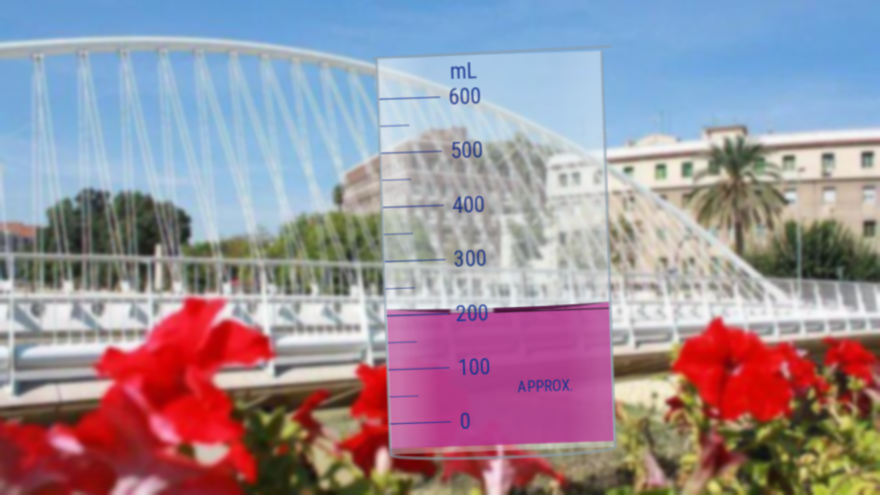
200 mL
